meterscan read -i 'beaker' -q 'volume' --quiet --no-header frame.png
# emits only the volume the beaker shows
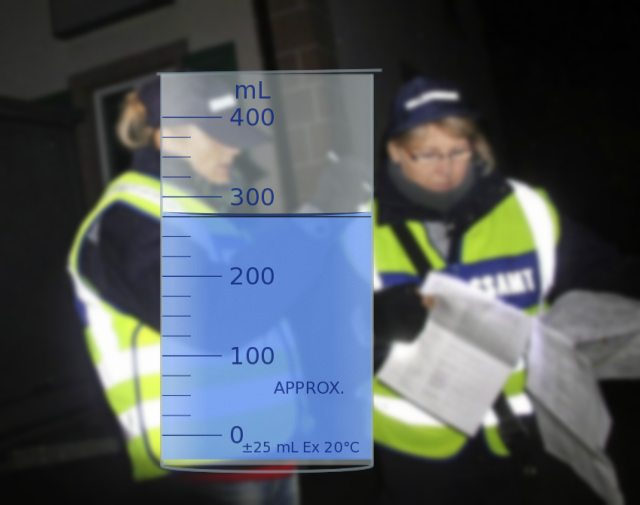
275 mL
